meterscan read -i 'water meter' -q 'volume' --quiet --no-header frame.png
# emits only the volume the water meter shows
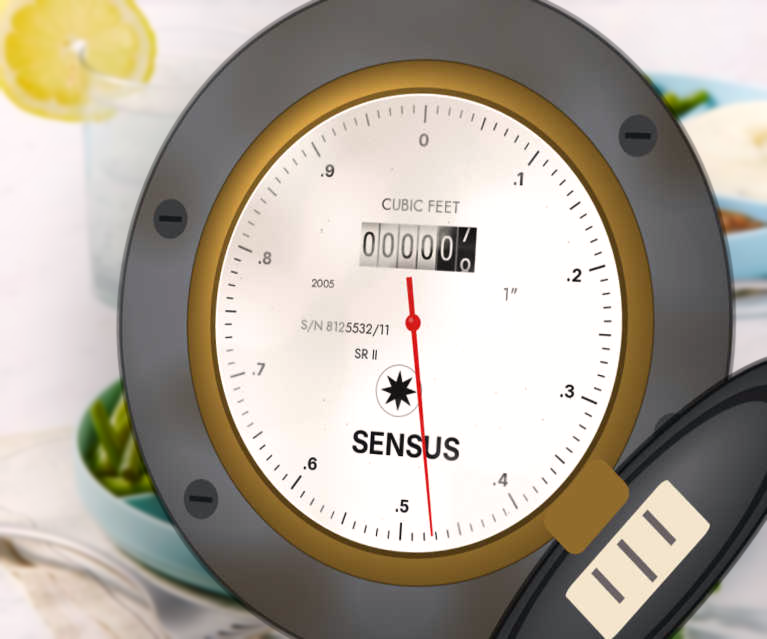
7.47 ft³
